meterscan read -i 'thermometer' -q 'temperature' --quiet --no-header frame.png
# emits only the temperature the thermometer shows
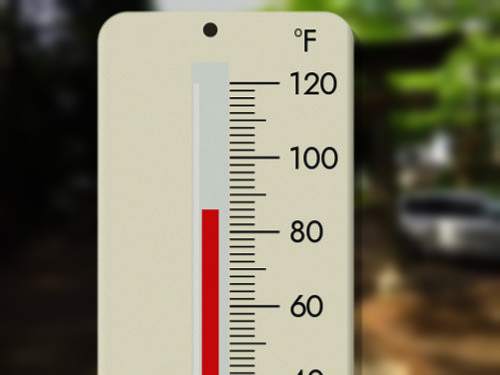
86 °F
